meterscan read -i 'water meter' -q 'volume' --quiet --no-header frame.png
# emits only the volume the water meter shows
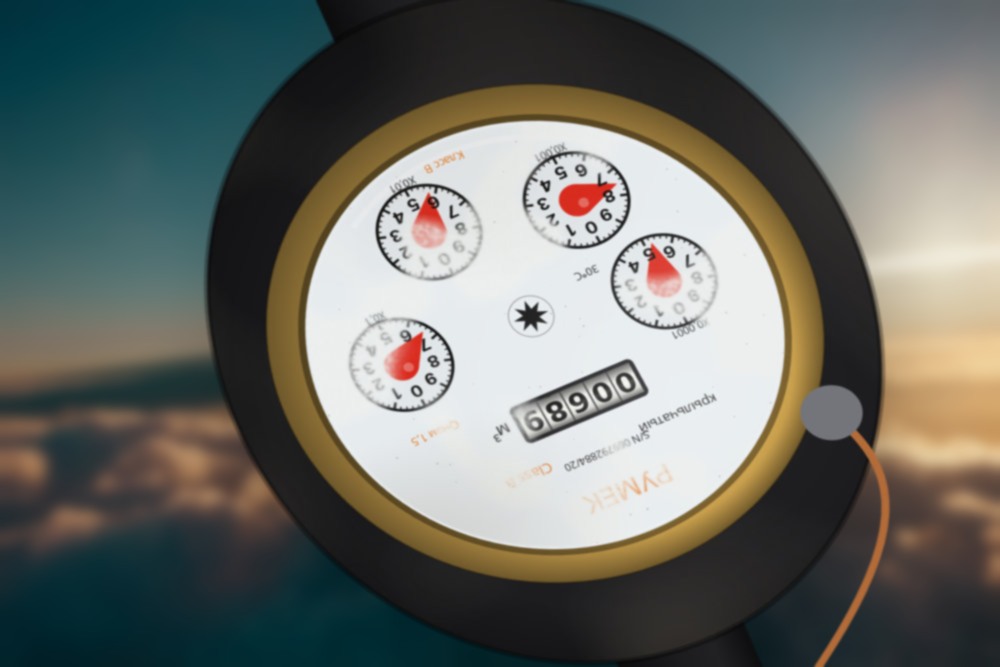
689.6575 m³
